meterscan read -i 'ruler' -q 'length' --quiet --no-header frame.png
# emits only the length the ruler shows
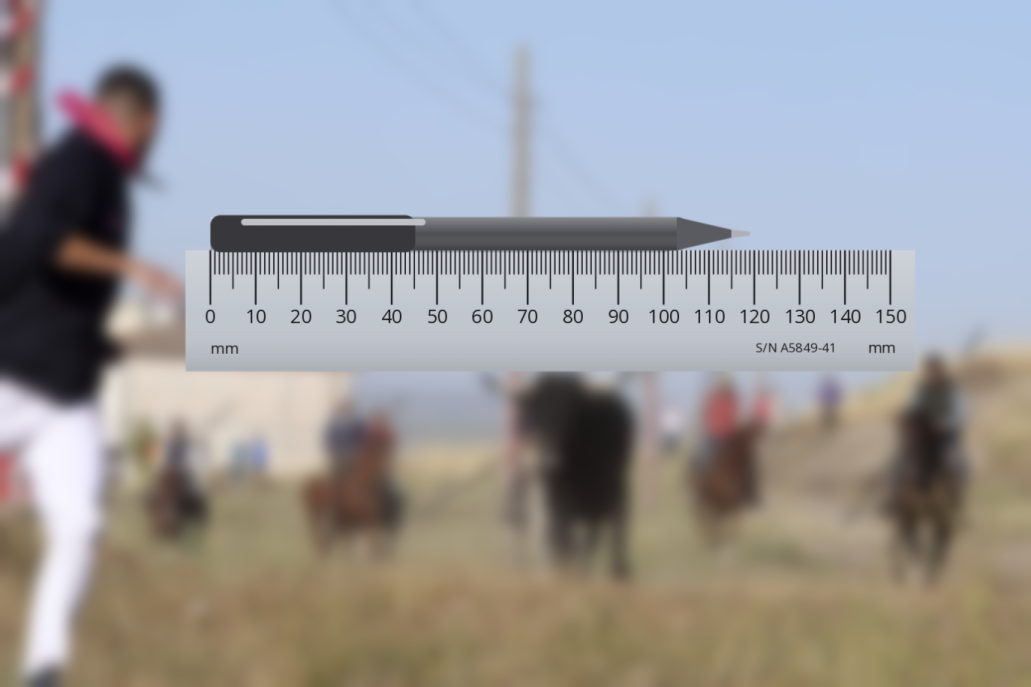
119 mm
